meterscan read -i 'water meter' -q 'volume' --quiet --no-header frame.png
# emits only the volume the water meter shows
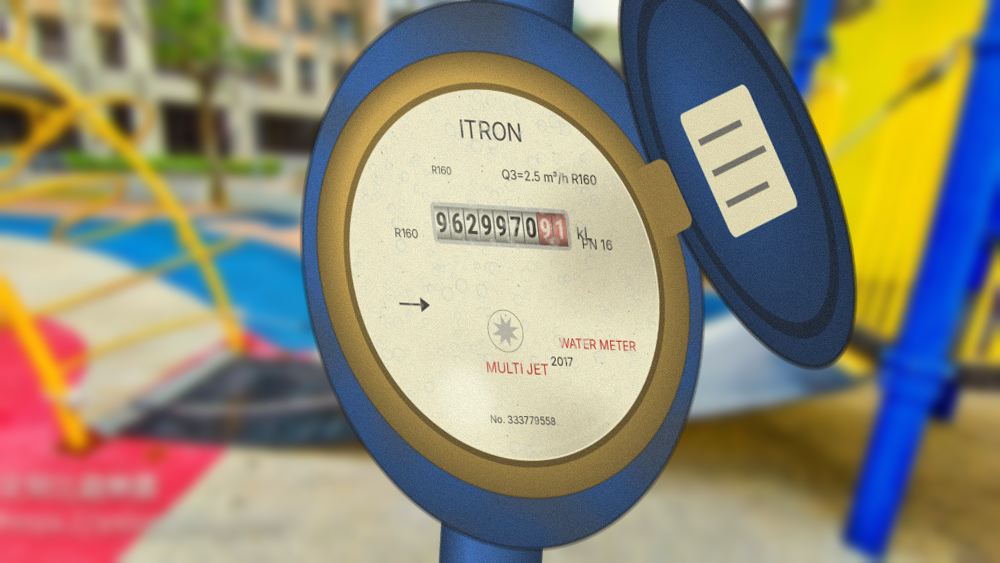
9629970.91 kL
